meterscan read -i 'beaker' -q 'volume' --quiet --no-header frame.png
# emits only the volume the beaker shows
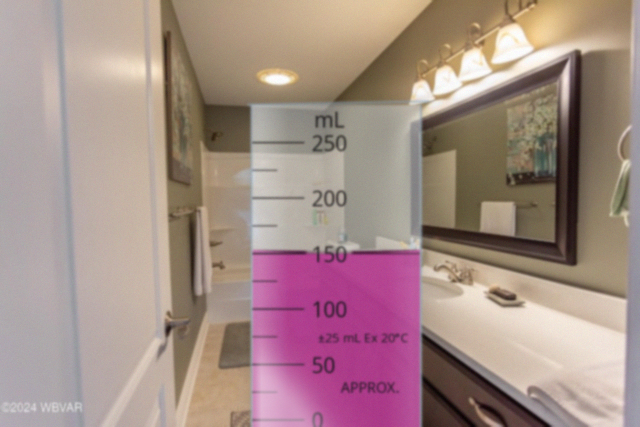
150 mL
